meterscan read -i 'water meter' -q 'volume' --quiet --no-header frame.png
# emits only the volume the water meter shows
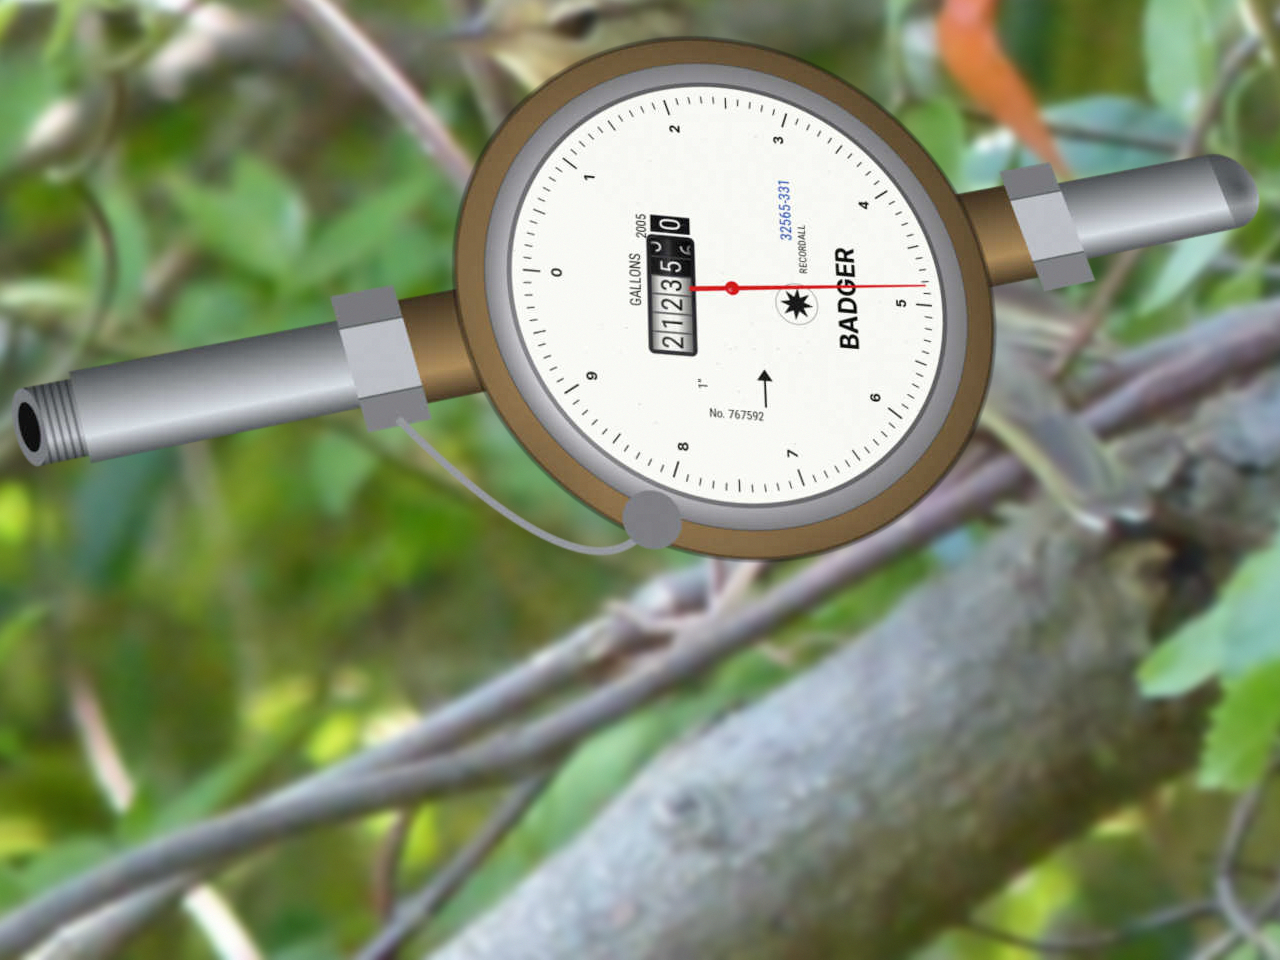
2123554.8 gal
